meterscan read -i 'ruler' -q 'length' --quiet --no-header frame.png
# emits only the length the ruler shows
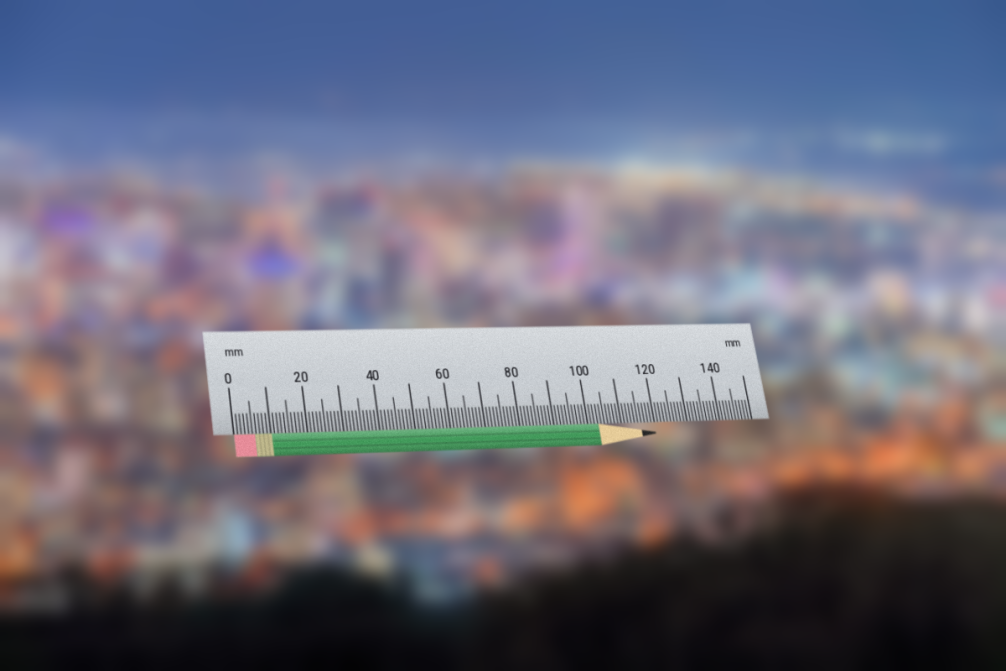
120 mm
